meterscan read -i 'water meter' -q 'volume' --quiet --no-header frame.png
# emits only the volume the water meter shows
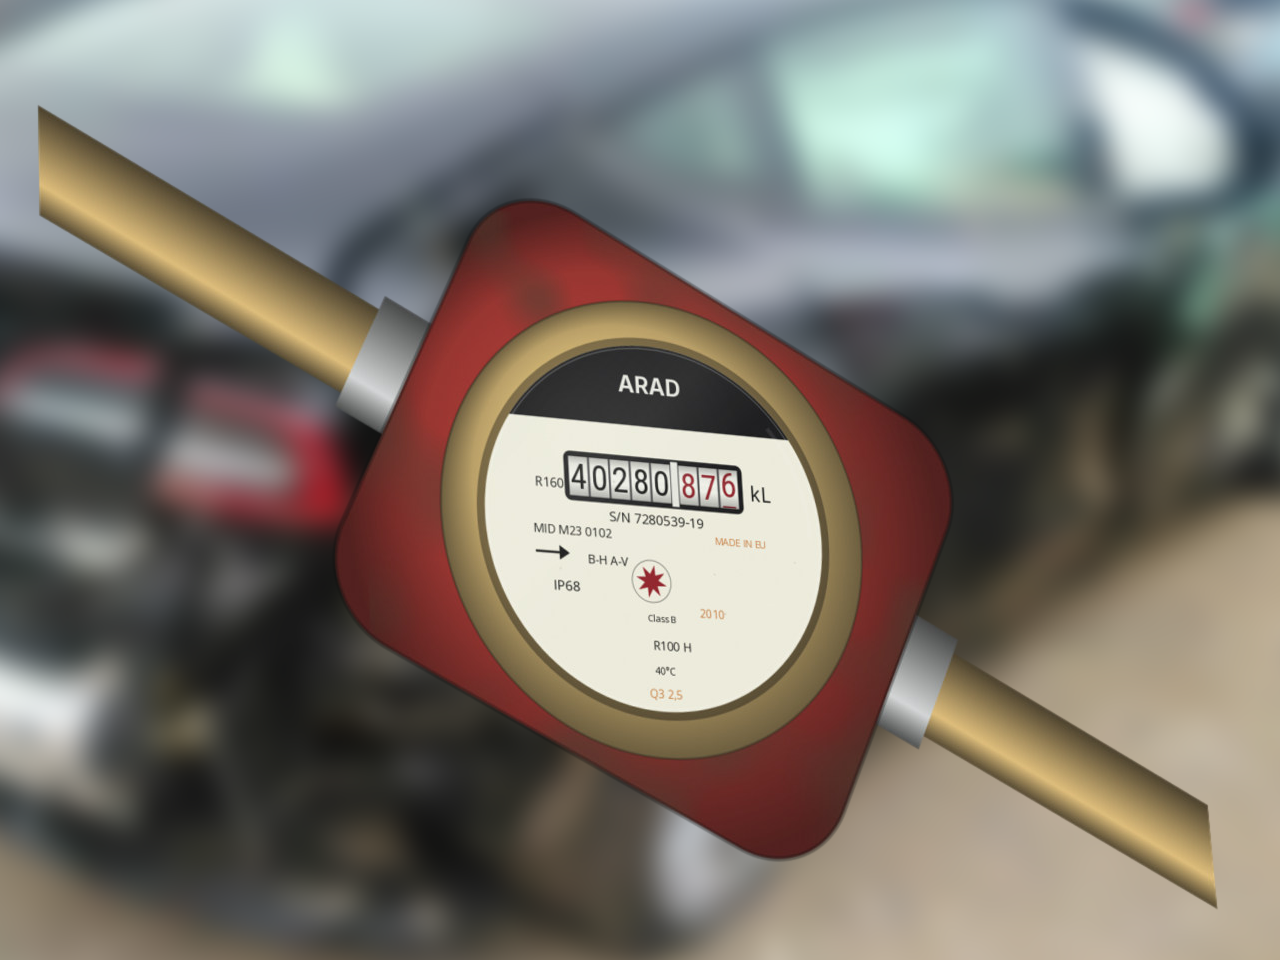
40280.876 kL
